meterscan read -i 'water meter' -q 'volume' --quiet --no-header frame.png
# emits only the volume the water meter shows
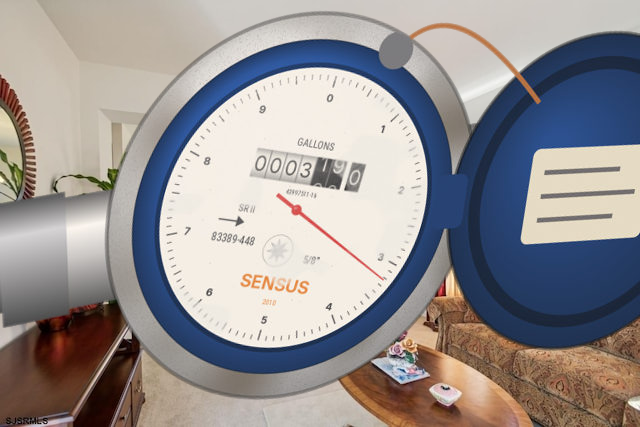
3193.2 gal
